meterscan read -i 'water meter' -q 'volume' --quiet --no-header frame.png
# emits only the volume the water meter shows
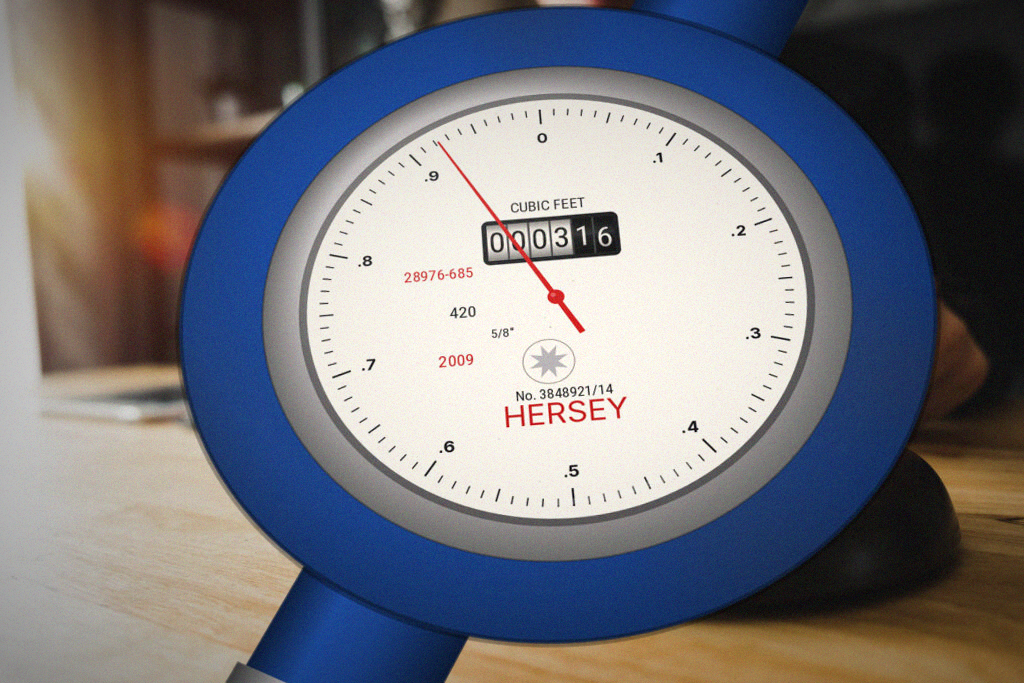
315.92 ft³
